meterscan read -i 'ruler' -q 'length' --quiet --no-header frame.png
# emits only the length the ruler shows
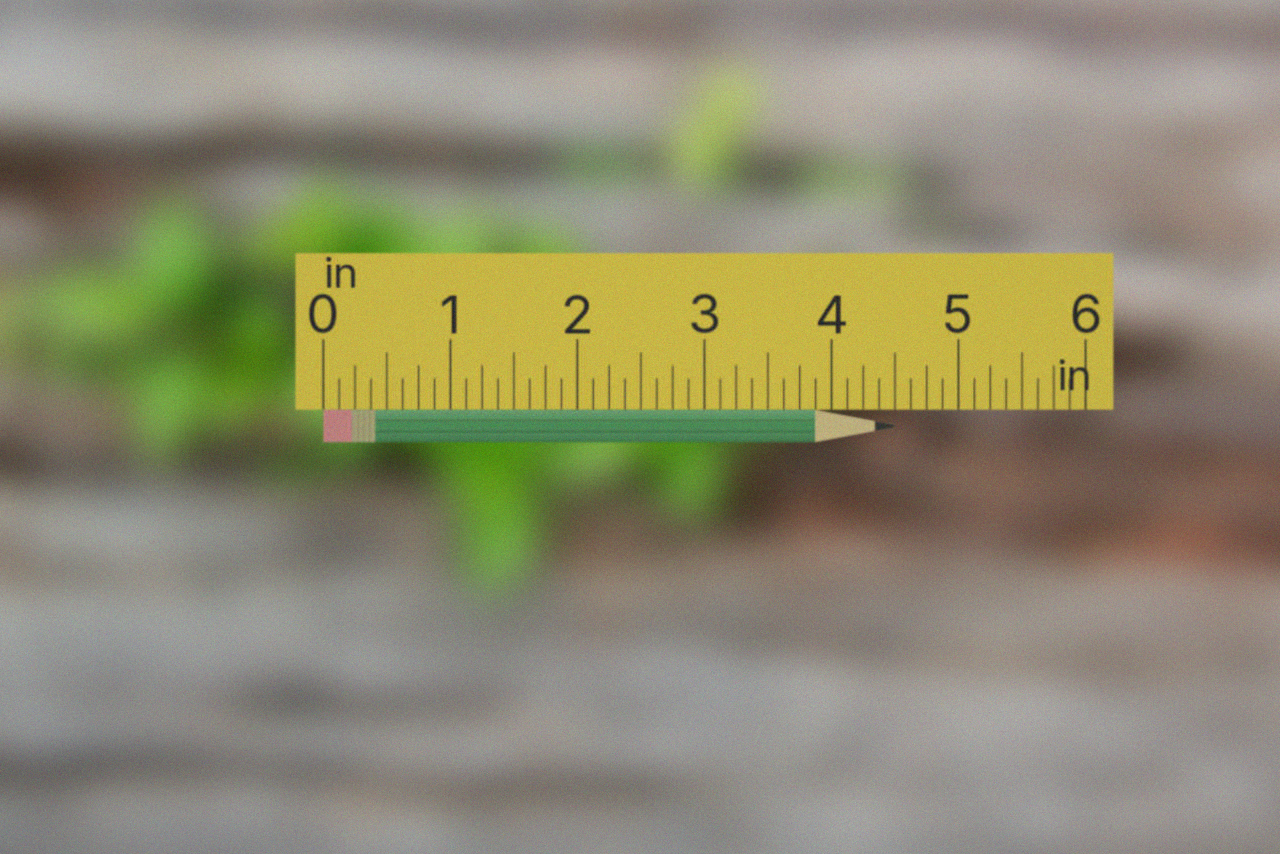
4.5 in
